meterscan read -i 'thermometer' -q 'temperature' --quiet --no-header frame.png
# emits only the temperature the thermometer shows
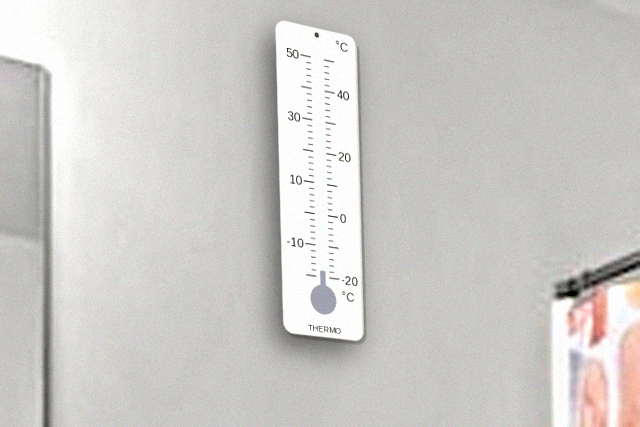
-18 °C
